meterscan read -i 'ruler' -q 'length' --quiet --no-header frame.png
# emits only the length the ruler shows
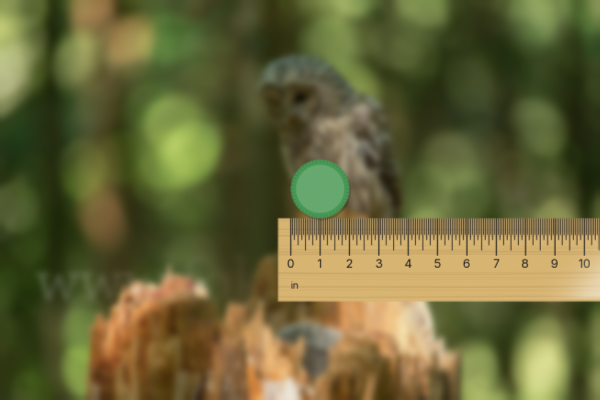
2 in
